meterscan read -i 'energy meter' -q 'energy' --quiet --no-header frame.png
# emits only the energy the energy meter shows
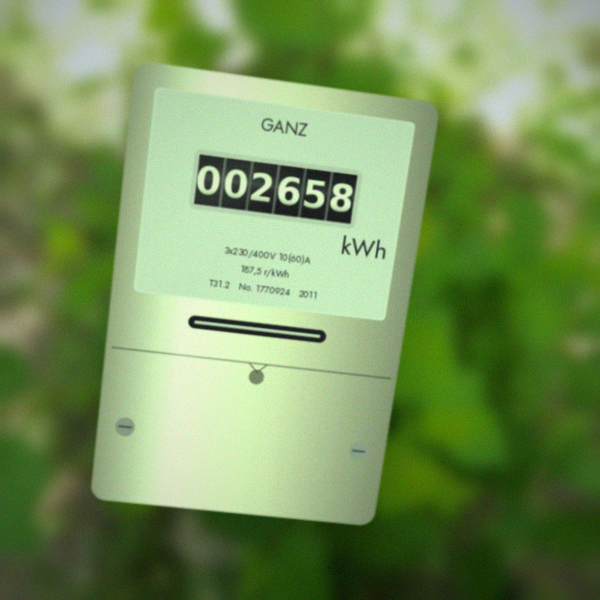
2658 kWh
